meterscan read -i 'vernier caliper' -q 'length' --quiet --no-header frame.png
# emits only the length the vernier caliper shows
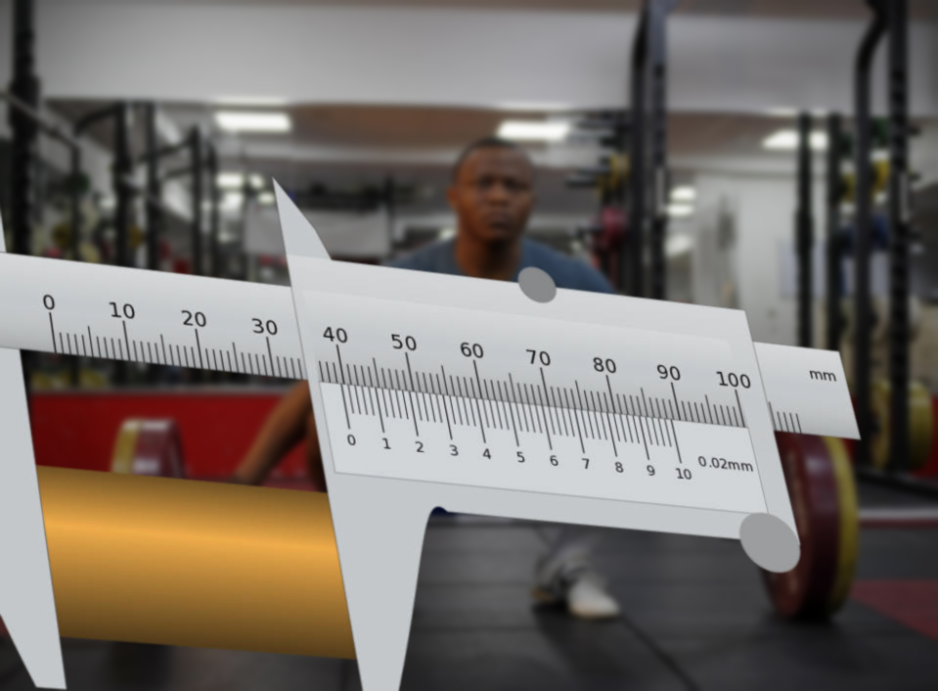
39.6 mm
